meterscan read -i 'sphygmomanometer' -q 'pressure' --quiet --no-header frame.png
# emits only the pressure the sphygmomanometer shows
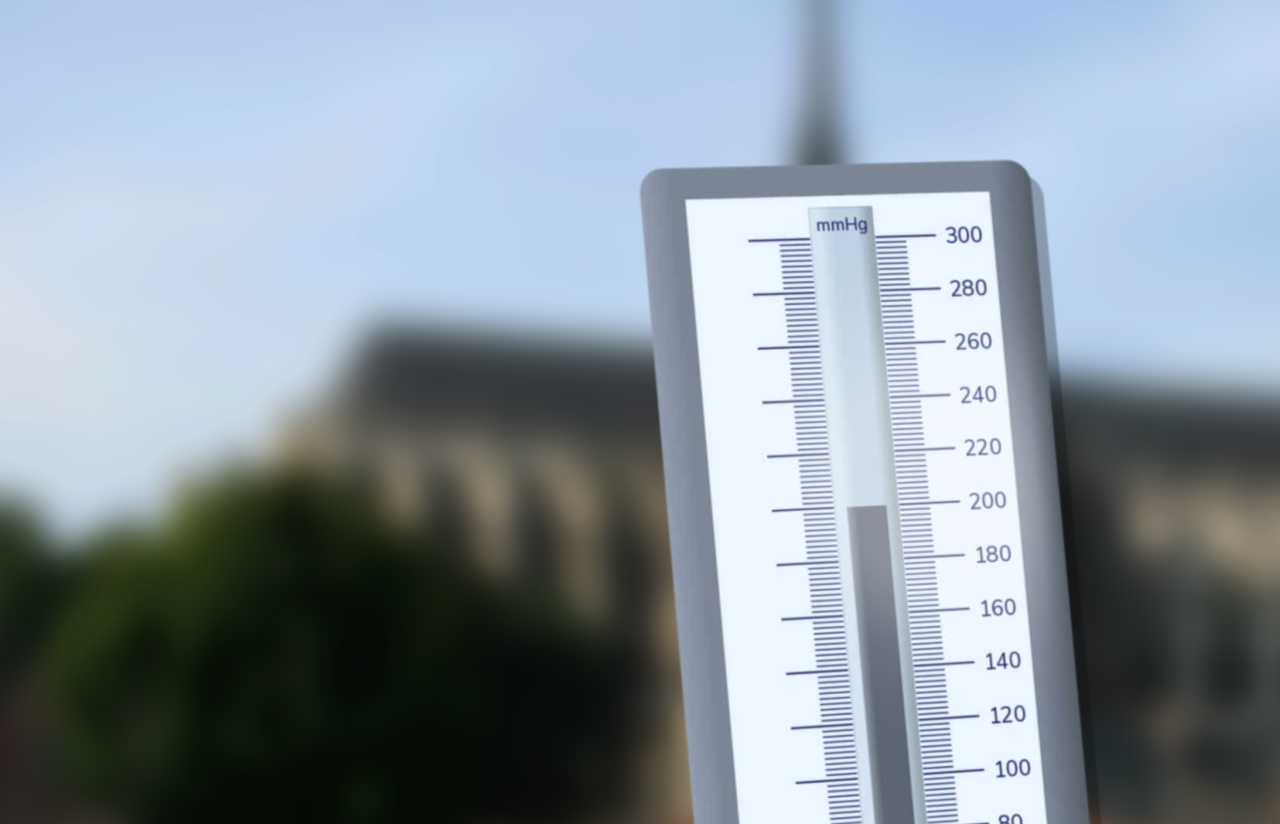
200 mmHg
